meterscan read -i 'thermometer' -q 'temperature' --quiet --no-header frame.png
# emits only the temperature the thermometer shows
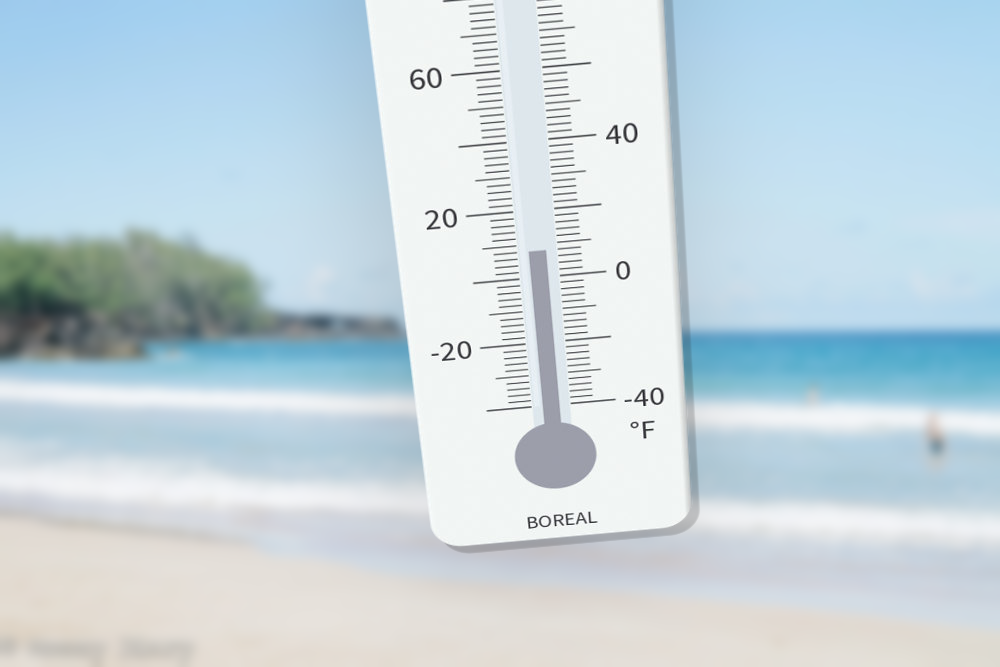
8 °F
